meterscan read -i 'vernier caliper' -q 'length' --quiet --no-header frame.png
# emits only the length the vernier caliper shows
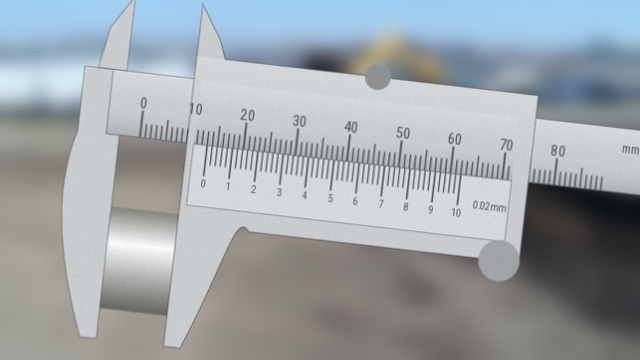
13.0 mm
